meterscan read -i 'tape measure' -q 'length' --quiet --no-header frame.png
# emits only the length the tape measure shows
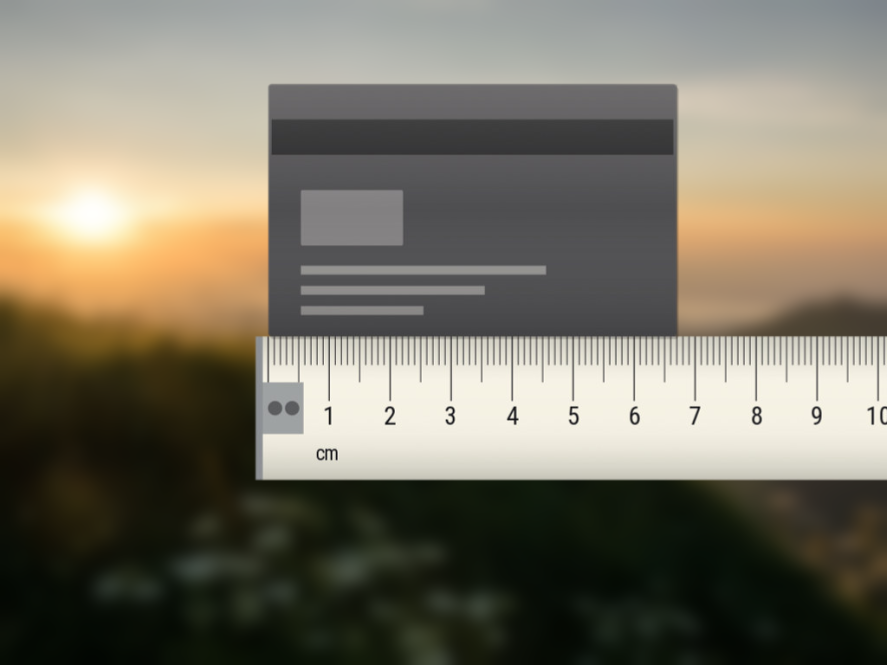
6.7 cm
